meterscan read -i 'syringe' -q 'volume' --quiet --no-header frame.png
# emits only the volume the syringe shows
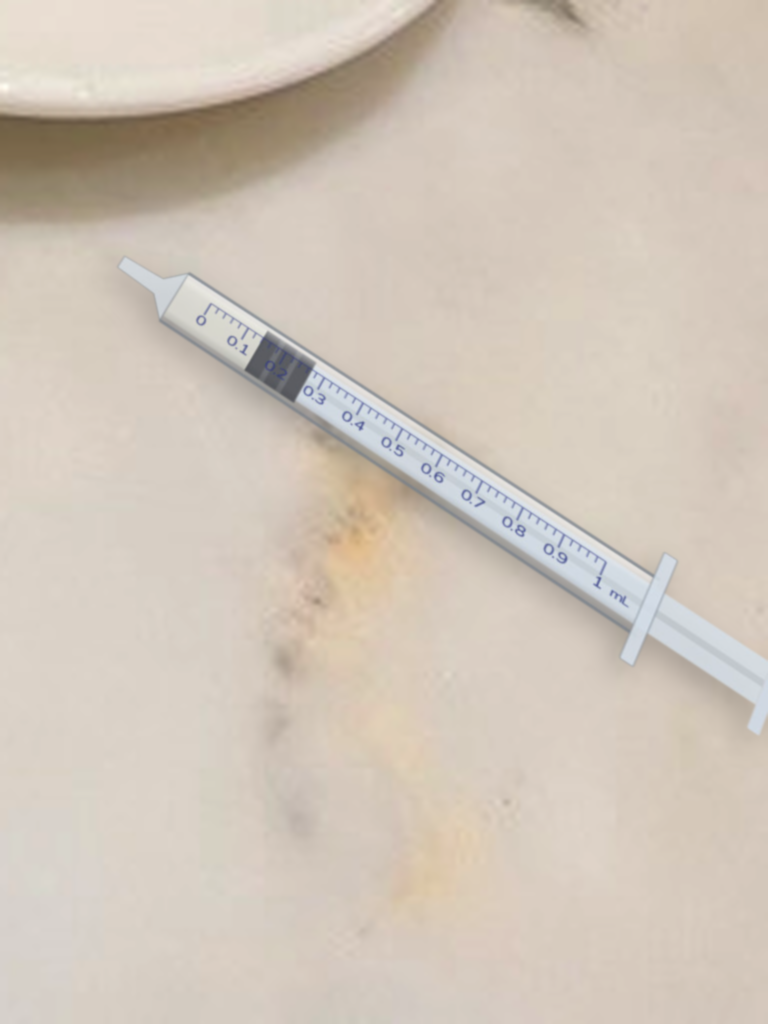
0.14 mL
